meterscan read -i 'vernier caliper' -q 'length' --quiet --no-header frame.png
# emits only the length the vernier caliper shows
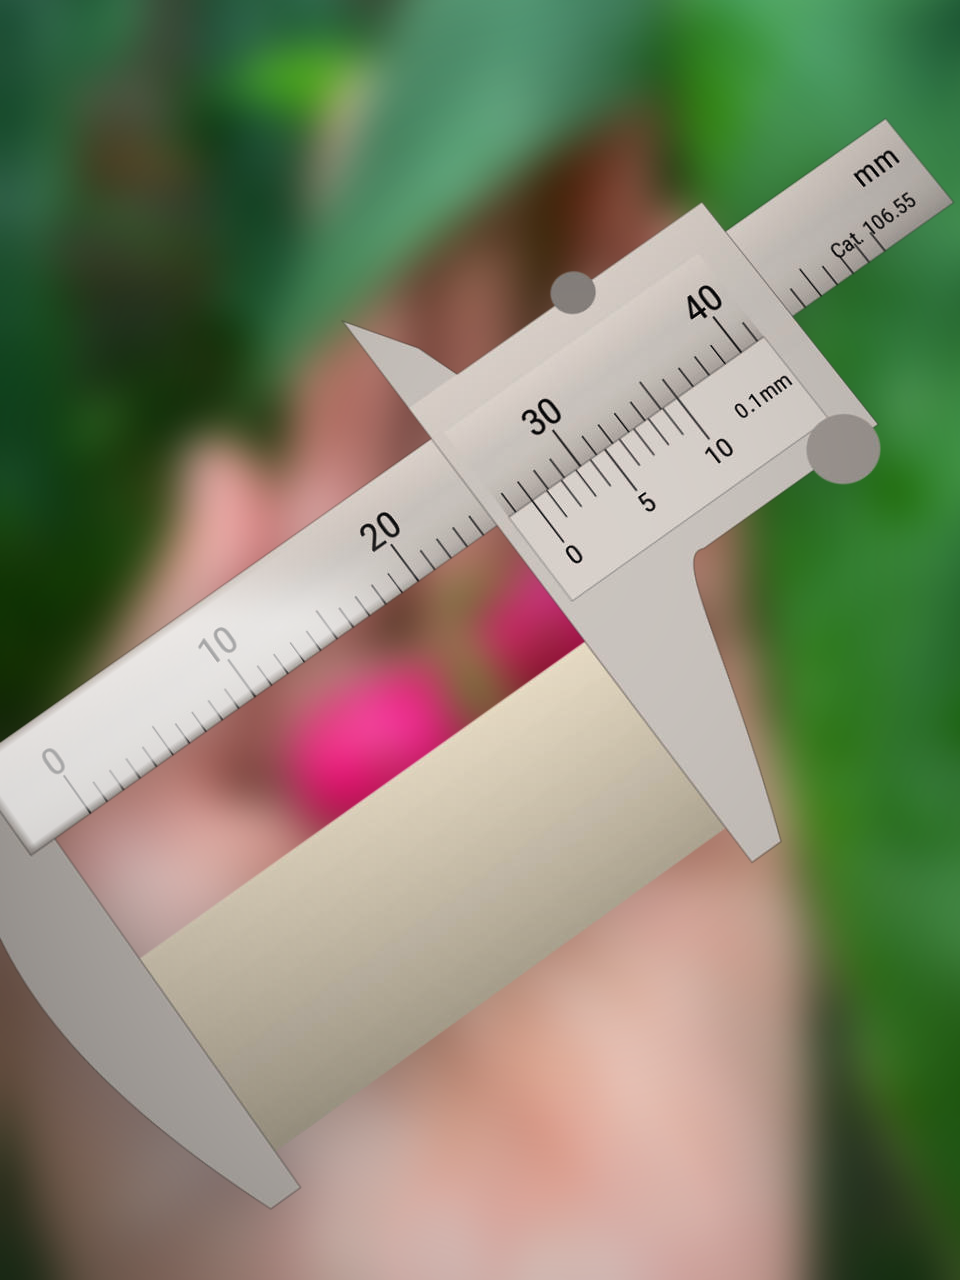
27.0 mm
